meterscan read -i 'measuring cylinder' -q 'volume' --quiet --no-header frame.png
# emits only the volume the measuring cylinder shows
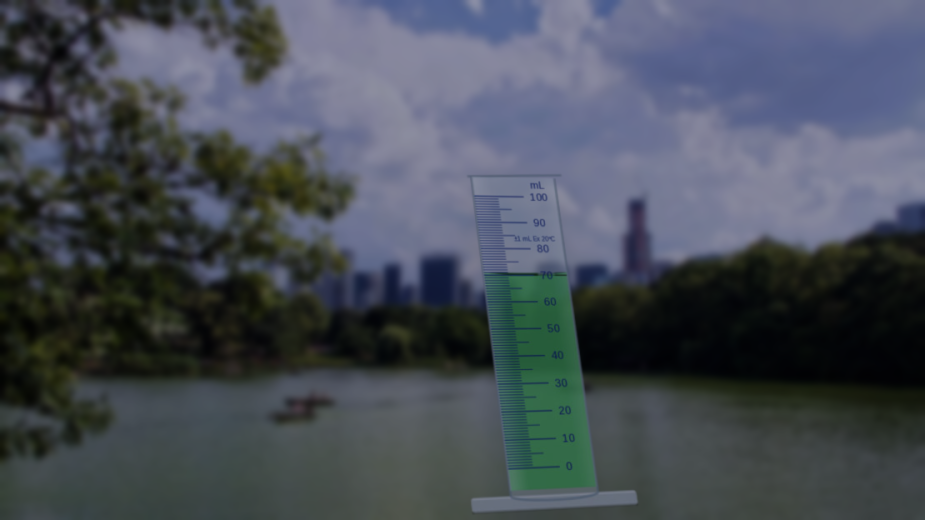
70 mL
